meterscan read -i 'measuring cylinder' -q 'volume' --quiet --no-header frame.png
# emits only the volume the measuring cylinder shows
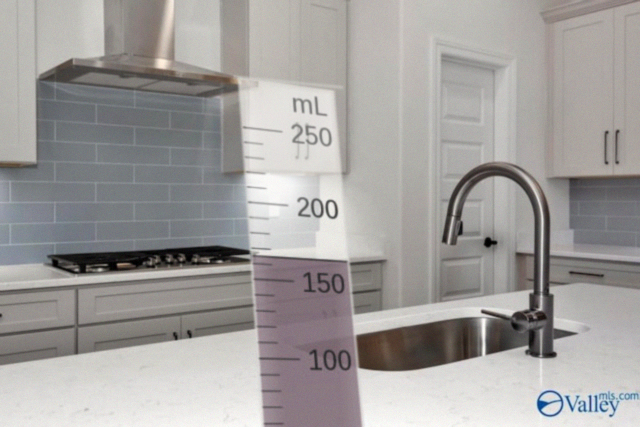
165 mL
